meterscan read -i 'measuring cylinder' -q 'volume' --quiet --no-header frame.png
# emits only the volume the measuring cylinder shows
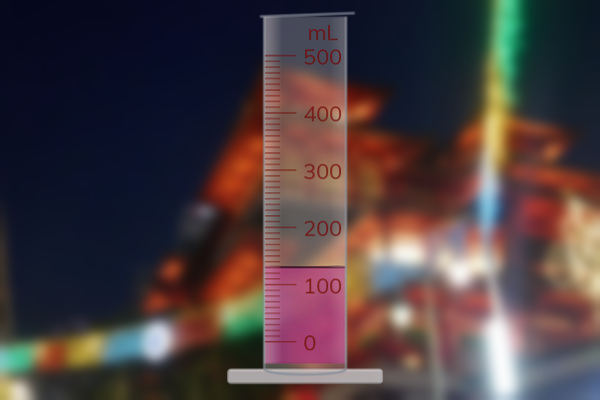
130 mL
